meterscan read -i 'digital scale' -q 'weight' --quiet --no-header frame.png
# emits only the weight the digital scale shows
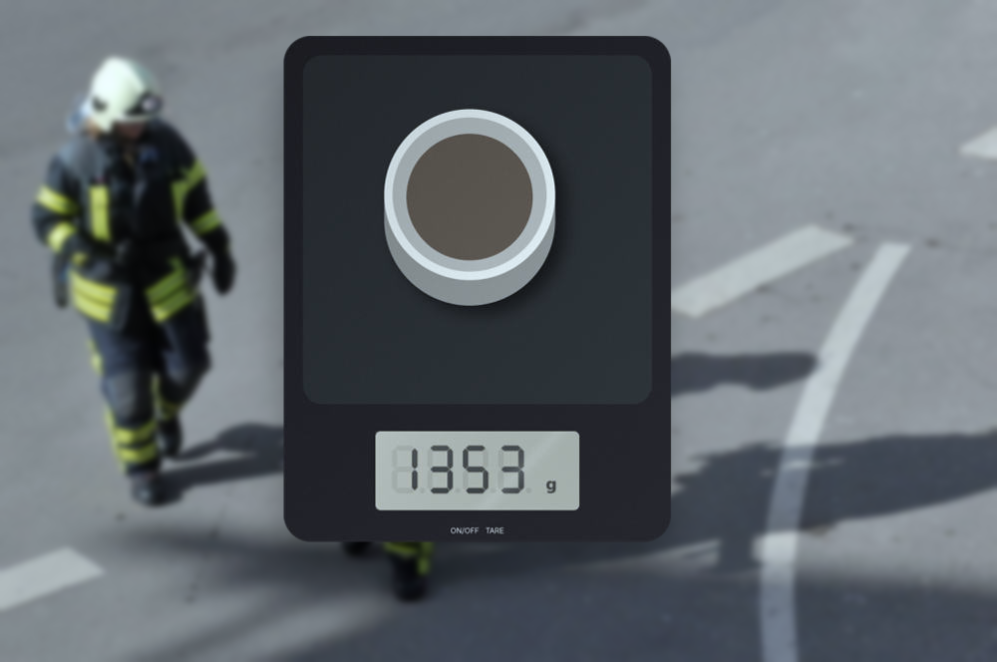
1353 g
